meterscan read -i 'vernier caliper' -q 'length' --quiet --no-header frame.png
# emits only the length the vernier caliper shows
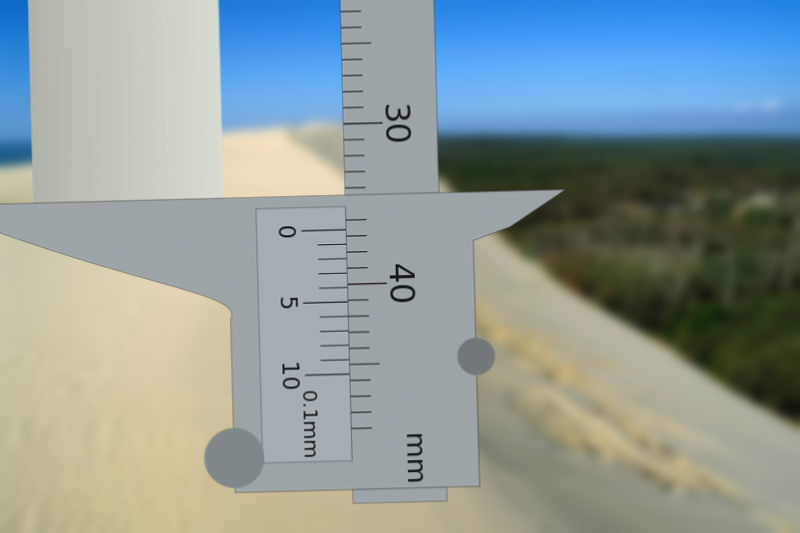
36.6 mm
